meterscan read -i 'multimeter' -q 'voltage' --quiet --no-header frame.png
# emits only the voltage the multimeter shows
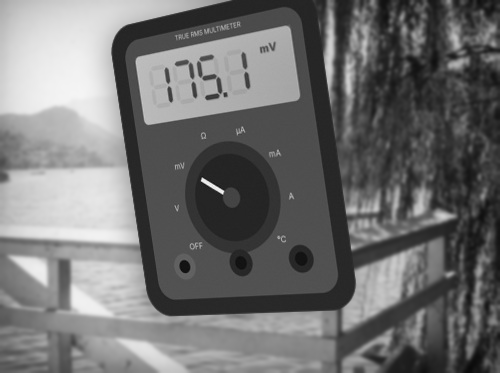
175.1 mV
